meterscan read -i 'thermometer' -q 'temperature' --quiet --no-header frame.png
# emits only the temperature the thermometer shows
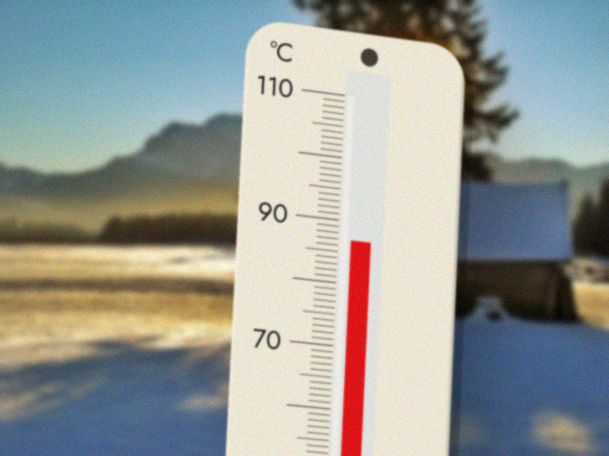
87 °C
